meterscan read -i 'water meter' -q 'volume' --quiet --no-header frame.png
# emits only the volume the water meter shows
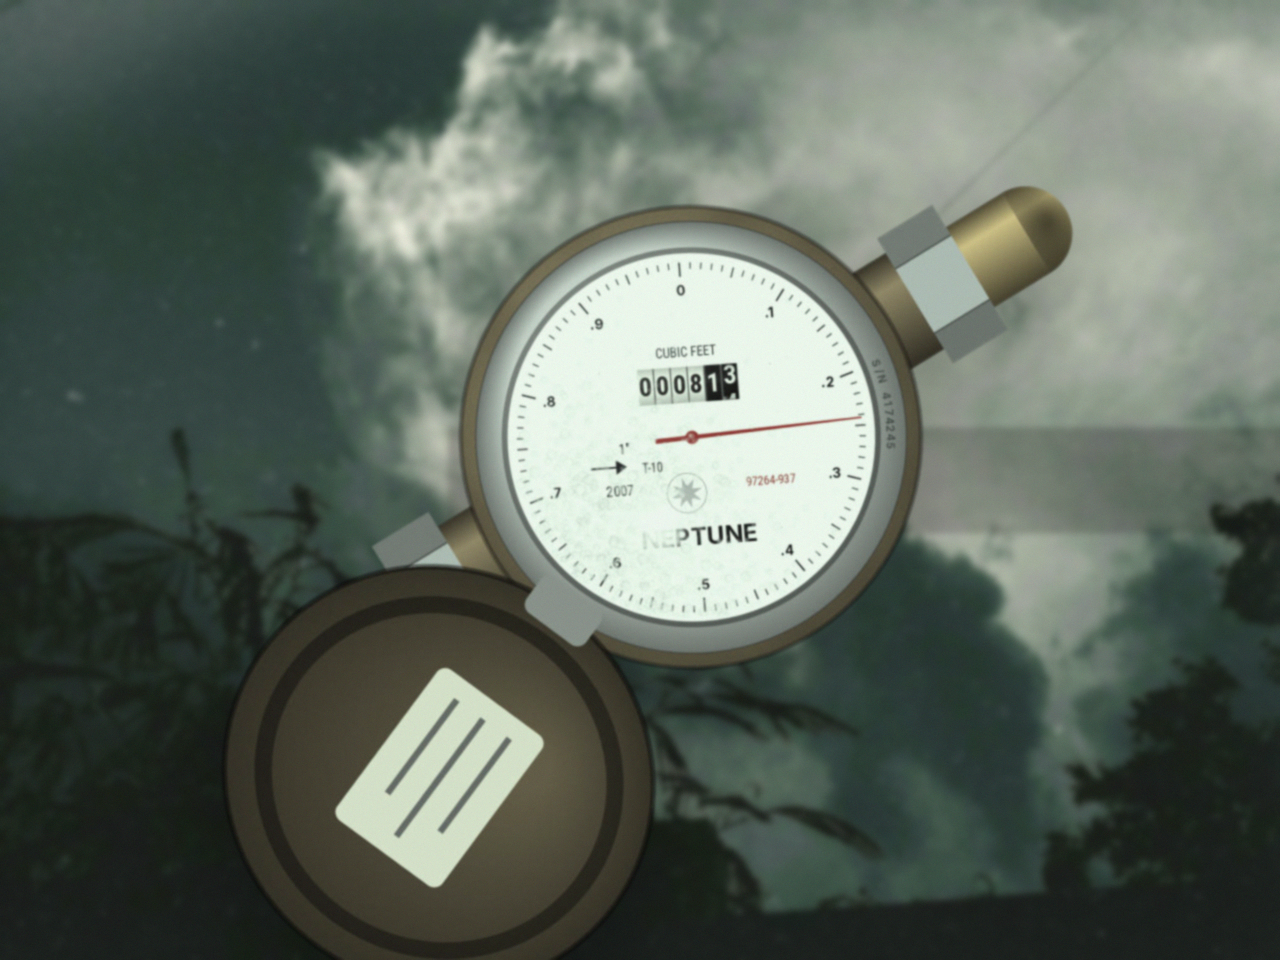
813.24 ft³
